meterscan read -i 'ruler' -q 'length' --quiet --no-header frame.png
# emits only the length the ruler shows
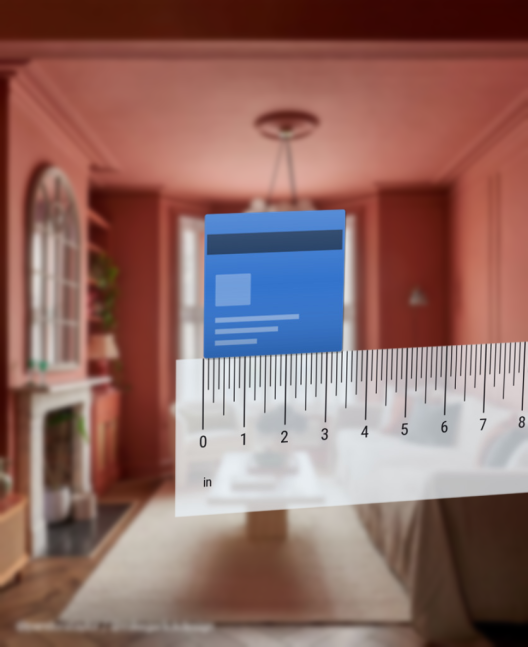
3.375 in
